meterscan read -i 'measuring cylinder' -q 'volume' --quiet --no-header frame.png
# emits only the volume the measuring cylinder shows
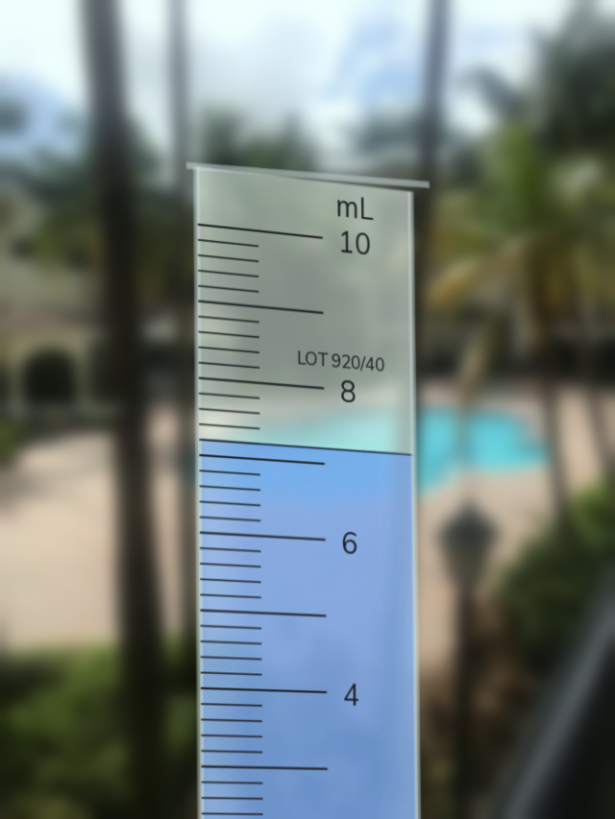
7.2 mL
